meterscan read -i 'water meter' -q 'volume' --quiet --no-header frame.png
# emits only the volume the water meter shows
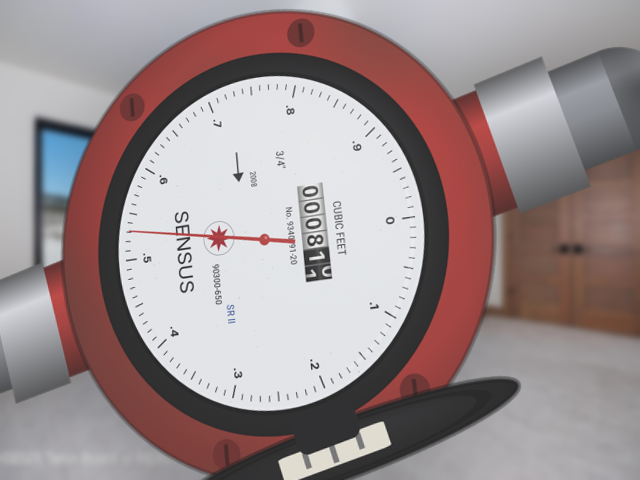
810.53 ft³
